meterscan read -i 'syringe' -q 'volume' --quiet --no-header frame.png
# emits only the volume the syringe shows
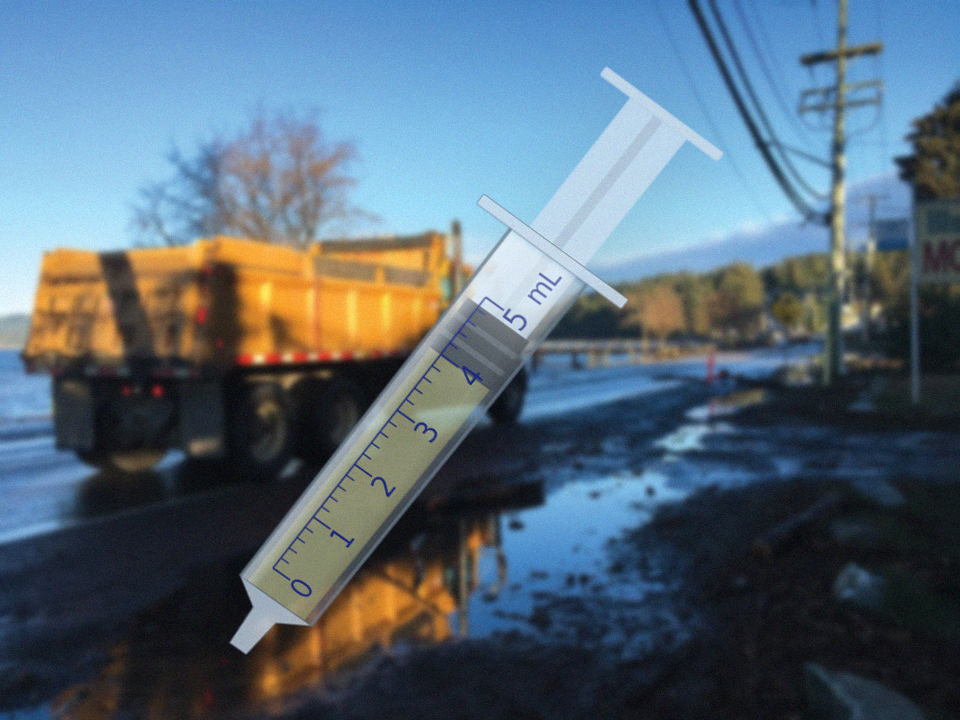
4 mL
